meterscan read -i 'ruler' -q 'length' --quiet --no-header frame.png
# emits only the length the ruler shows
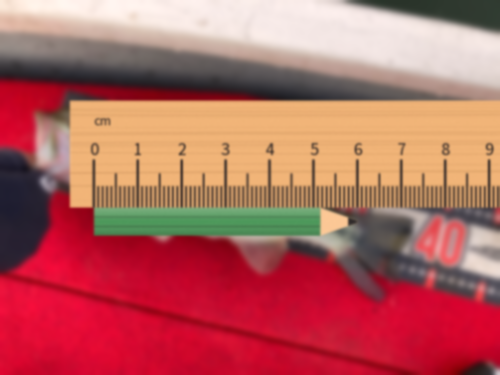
6 cm
